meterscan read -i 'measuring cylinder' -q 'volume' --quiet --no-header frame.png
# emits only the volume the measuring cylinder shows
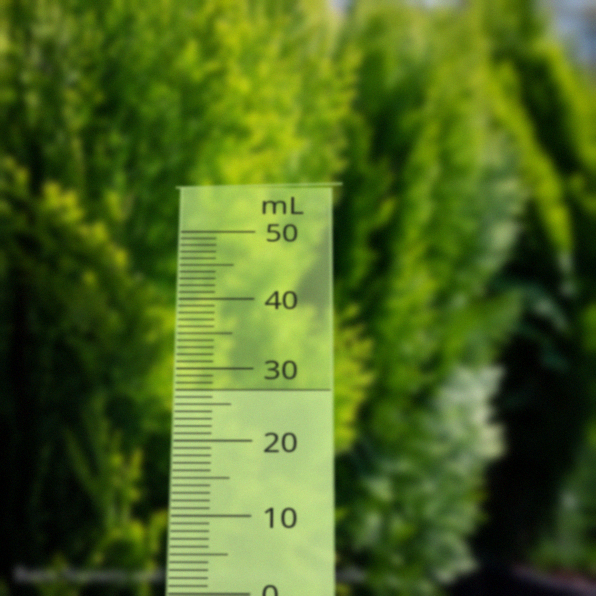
27 mL
